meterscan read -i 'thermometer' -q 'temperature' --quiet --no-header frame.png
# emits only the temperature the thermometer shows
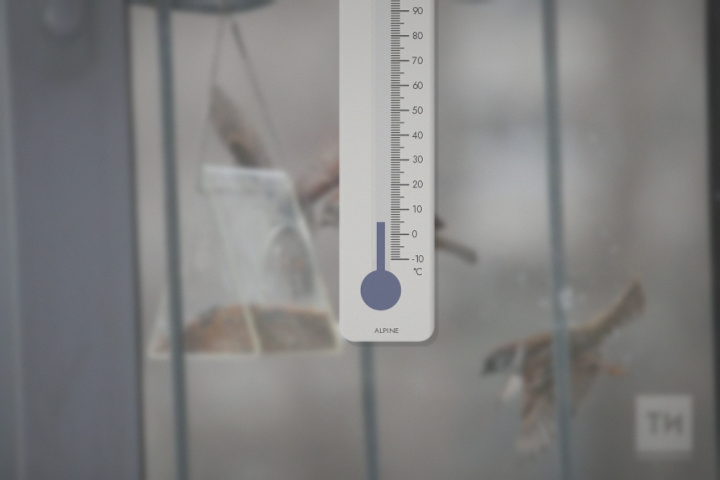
5 °C
